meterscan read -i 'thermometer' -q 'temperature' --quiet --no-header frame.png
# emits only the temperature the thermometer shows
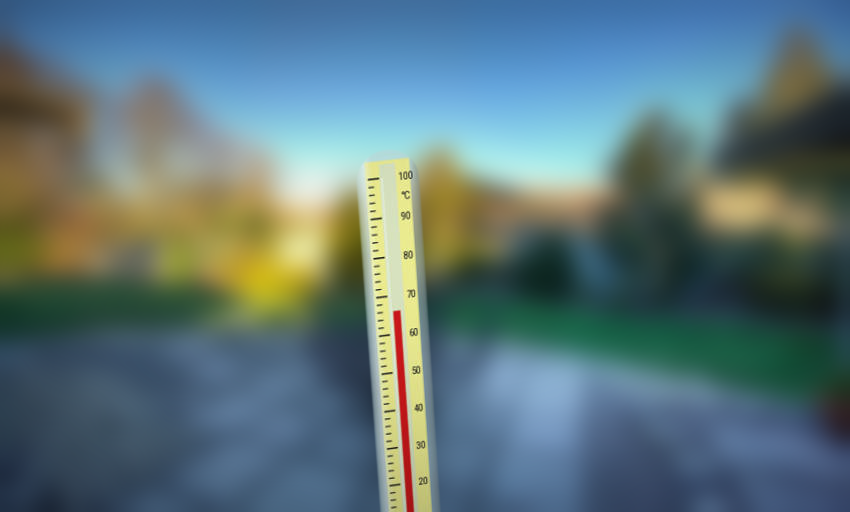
66 °C
